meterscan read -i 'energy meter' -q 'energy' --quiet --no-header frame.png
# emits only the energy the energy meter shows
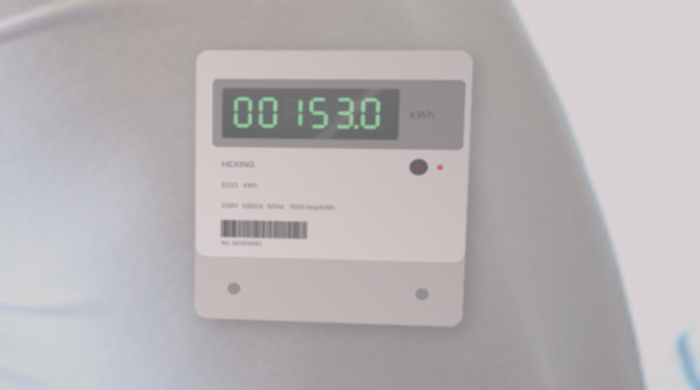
153.0 kWh
